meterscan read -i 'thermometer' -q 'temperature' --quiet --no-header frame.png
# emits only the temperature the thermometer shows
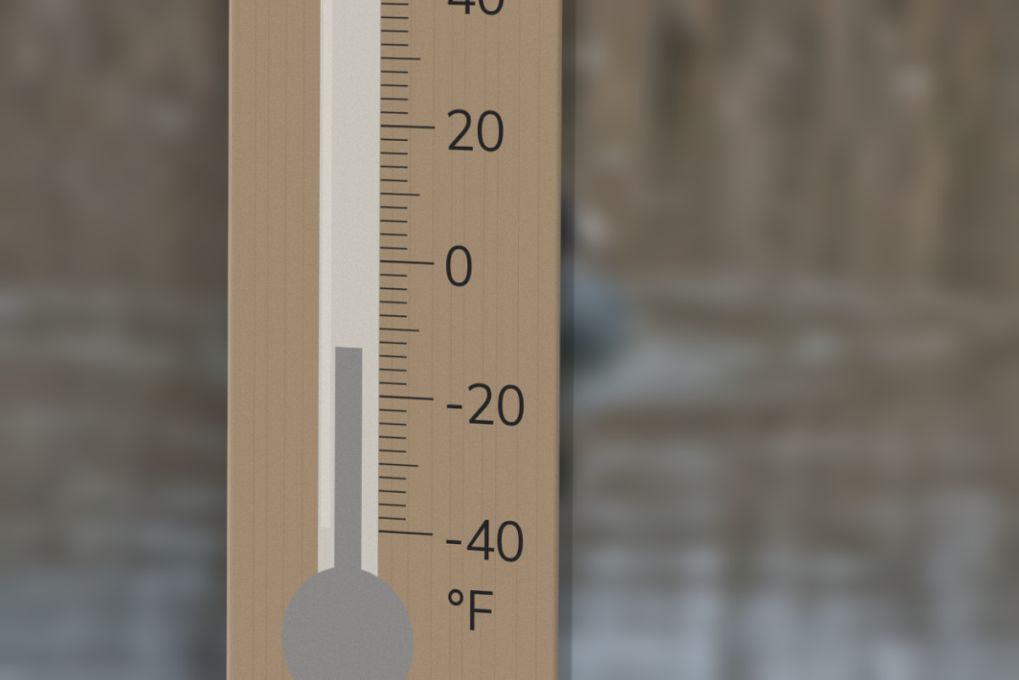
-13 °F
